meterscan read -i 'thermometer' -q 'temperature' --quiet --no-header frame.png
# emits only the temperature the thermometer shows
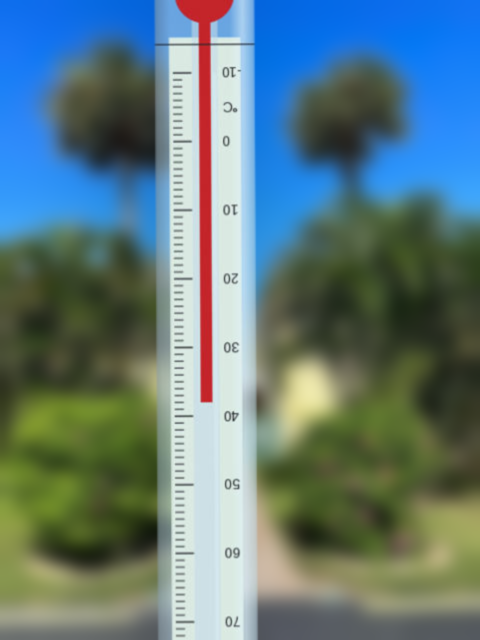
38 °C
